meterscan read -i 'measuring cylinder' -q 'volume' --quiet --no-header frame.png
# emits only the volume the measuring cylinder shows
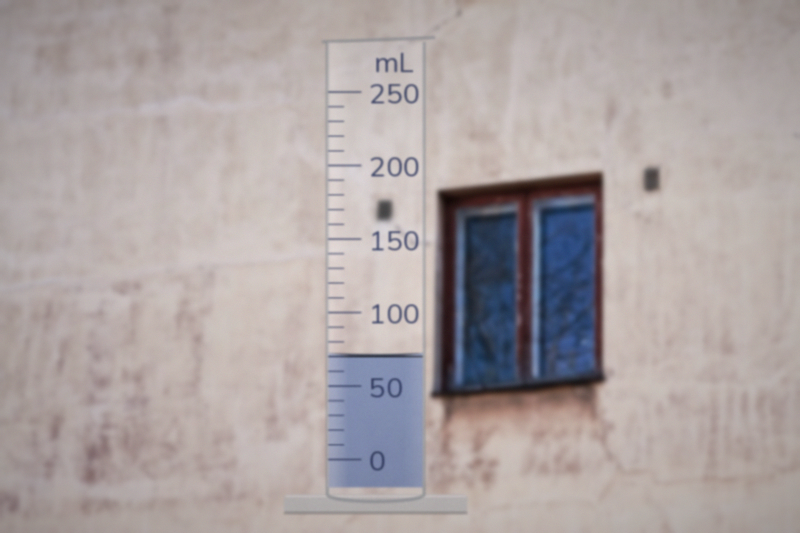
70 mL
